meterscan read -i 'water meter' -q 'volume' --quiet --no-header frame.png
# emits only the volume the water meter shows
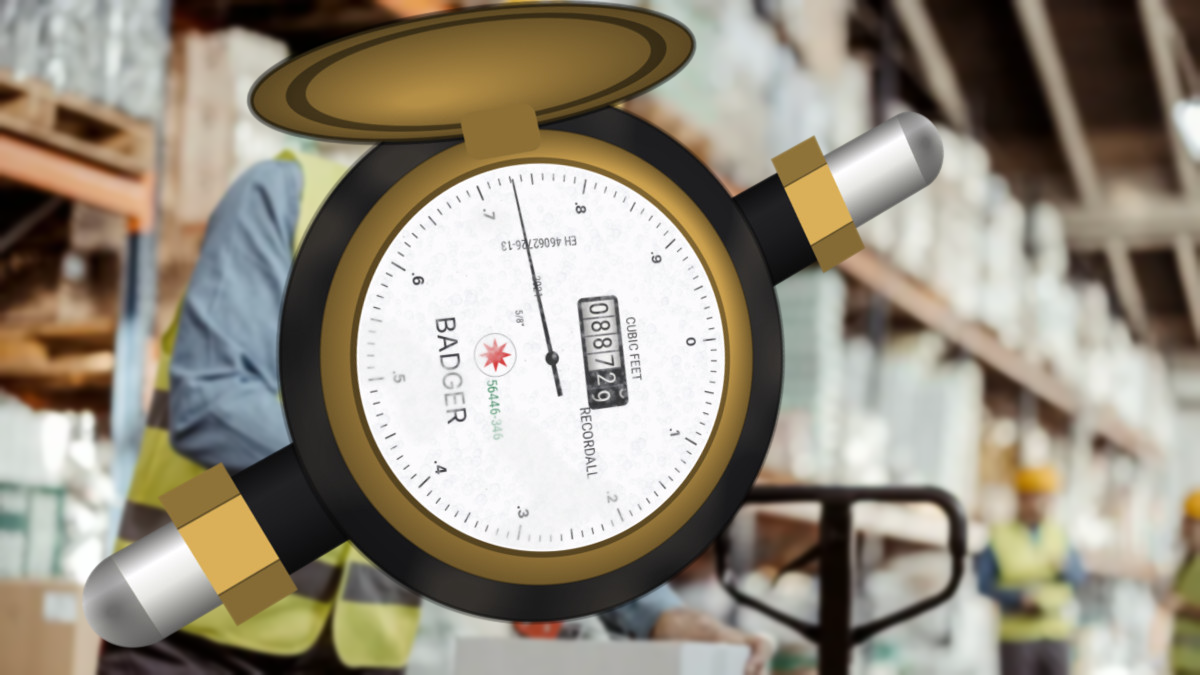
88728.73 ft³
